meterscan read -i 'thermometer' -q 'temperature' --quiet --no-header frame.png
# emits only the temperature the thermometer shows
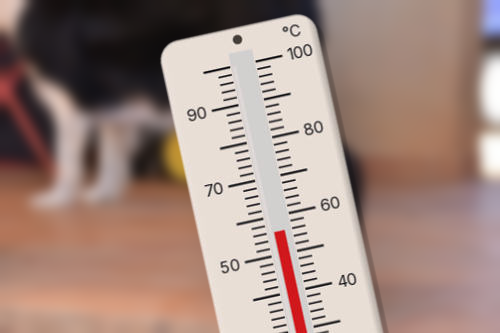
56 °C
